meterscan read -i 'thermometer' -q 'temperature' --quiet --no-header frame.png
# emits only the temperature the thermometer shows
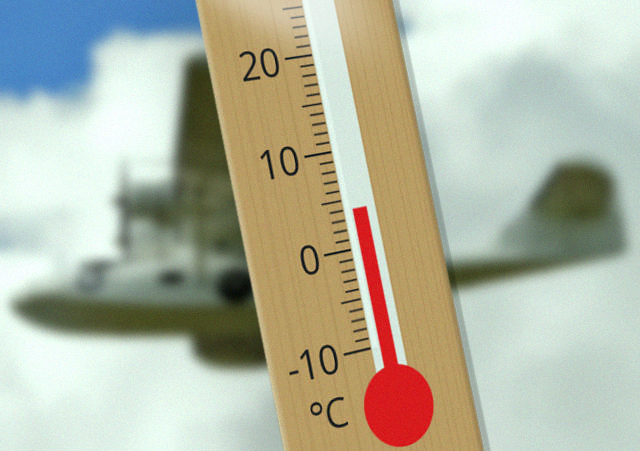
4 °C
